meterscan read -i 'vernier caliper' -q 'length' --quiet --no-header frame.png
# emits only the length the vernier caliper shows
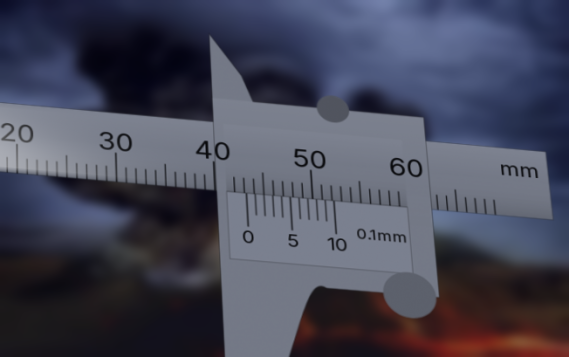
43.2 mm
